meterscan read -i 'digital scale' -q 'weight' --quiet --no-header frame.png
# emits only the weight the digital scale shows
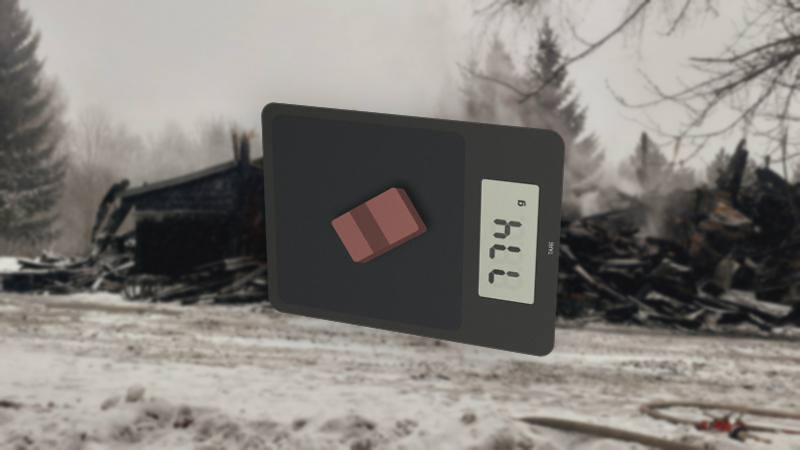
774 g
